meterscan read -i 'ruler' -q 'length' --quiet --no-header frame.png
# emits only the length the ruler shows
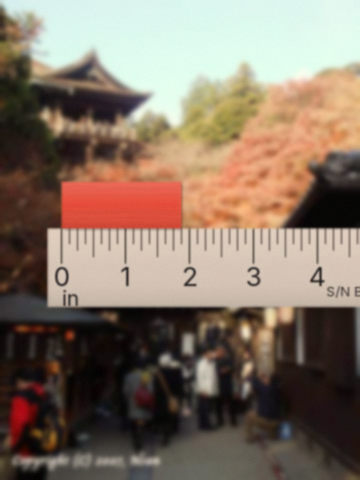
1.875 in
